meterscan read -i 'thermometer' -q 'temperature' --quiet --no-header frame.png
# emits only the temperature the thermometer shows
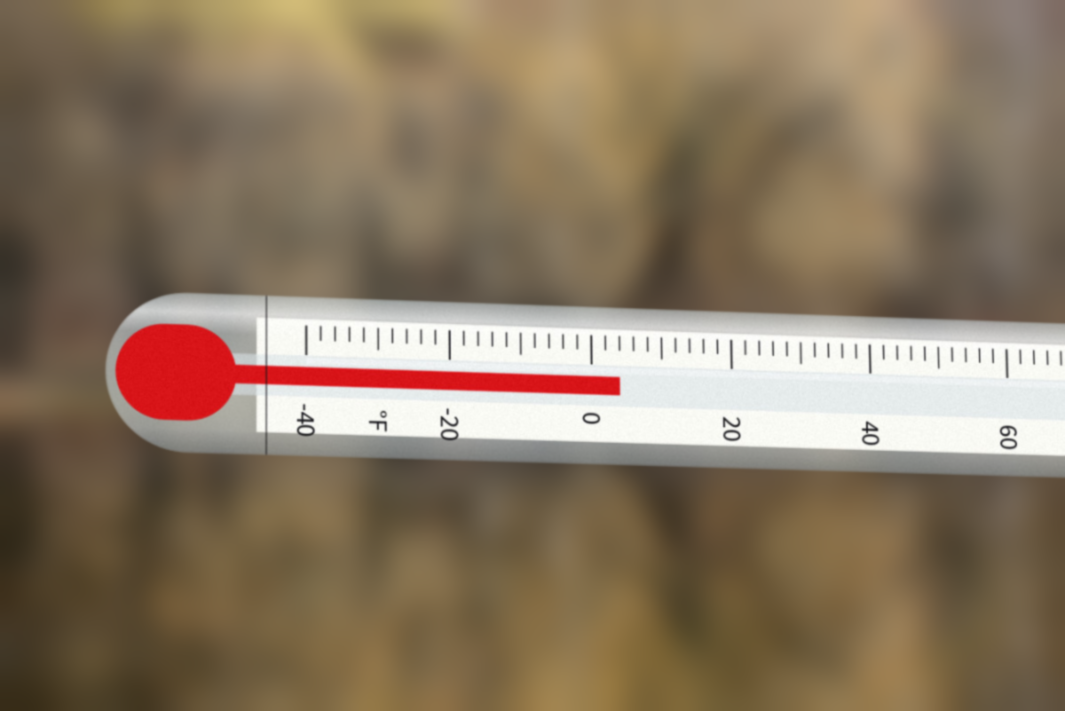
4 °F
